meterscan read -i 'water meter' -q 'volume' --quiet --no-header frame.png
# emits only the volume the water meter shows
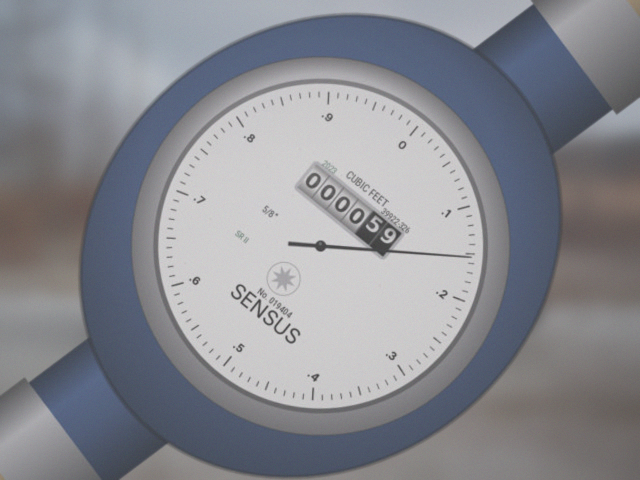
59.15 ft³
